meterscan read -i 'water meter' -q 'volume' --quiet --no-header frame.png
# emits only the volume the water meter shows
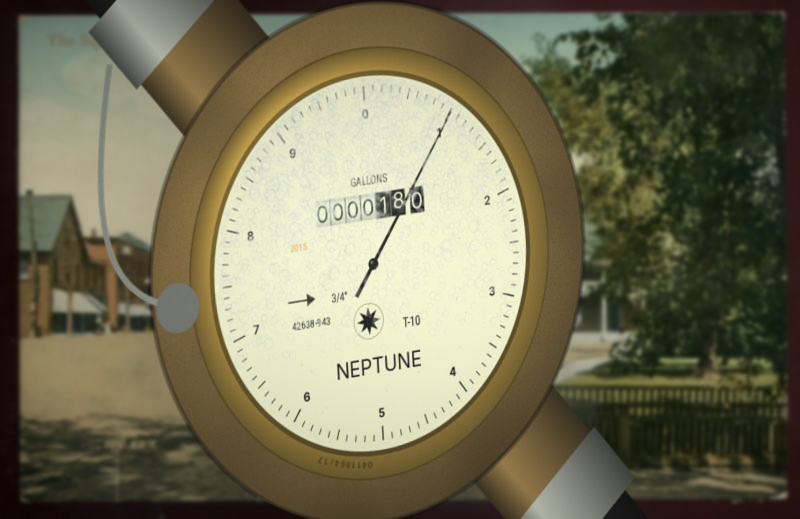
181.0 gal
